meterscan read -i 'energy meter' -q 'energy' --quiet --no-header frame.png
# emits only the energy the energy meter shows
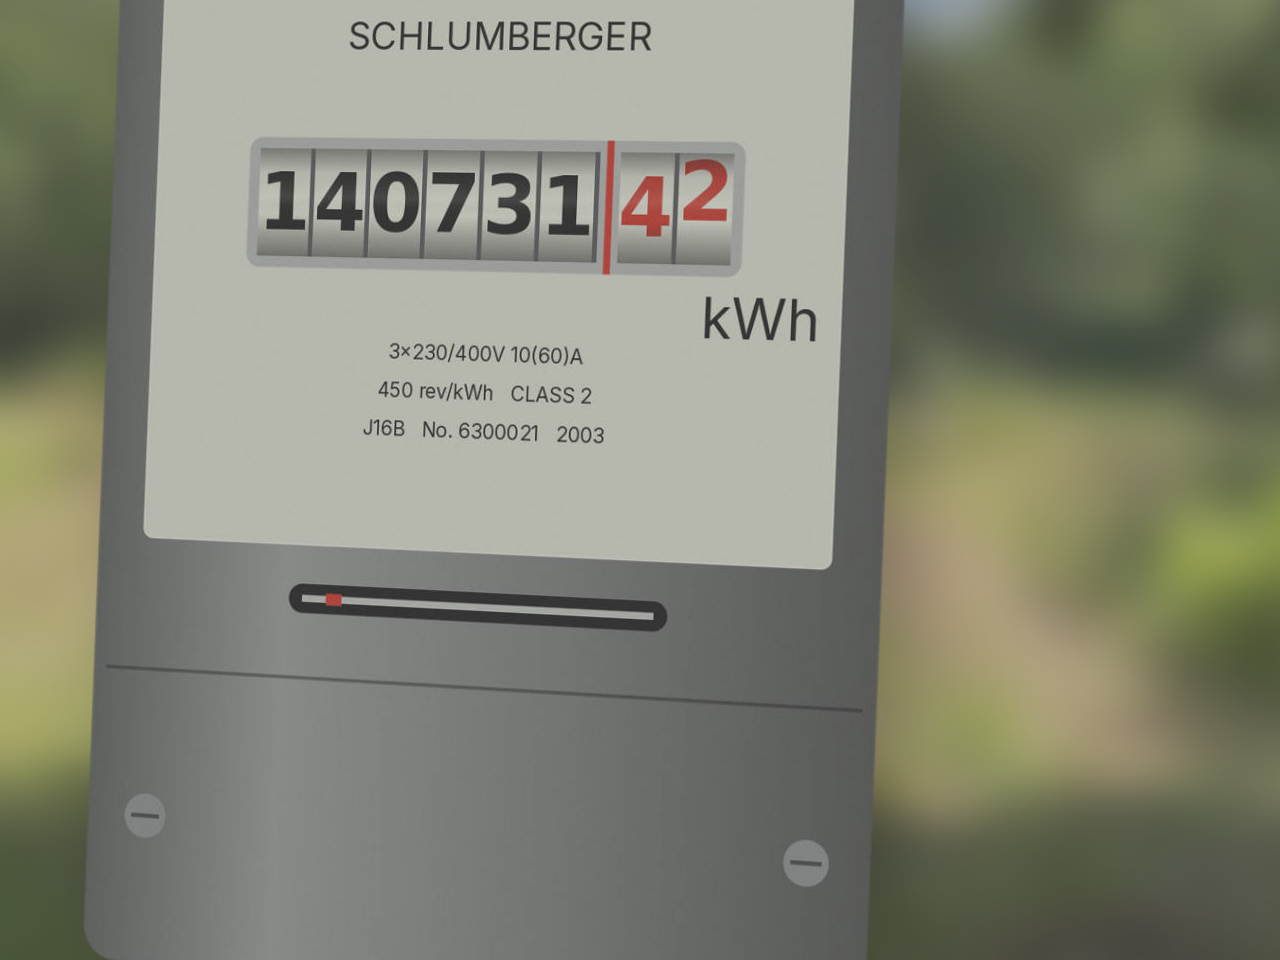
140731.42 kWh
